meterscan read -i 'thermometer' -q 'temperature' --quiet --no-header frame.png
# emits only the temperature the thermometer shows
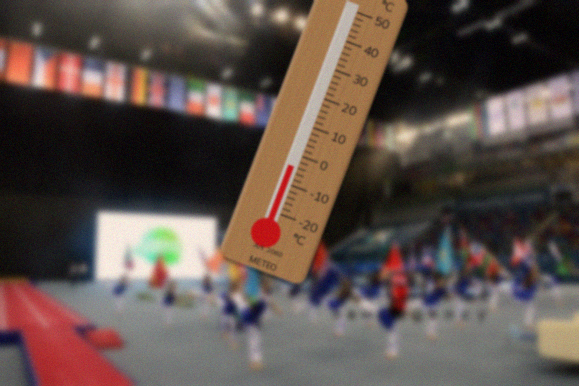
-4 °C
